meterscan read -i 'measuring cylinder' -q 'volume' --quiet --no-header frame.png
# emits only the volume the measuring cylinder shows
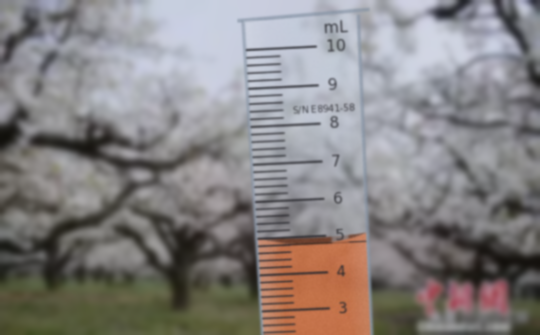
4.8 mL
